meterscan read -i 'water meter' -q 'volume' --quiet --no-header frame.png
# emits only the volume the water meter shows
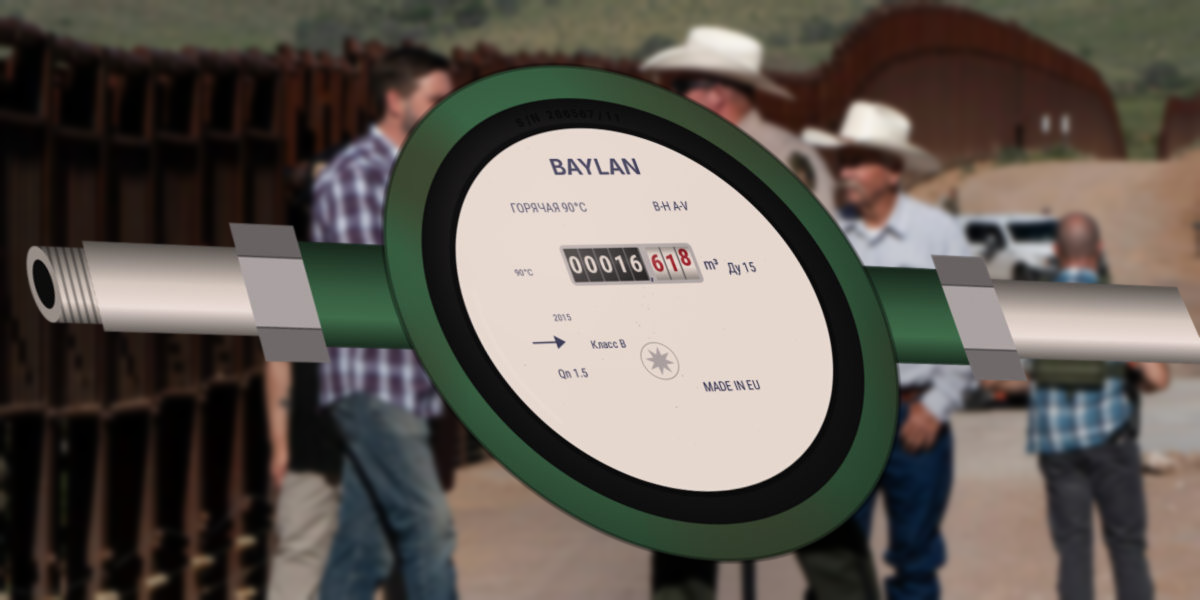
16.618 m³
